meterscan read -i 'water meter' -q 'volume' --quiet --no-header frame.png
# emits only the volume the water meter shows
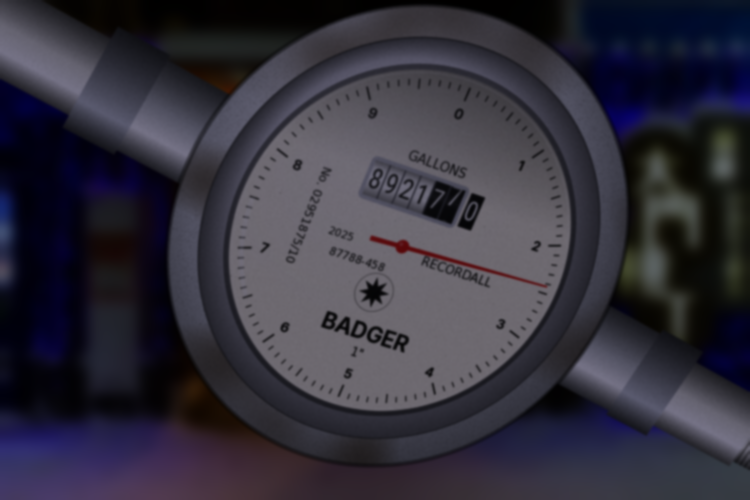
8921772.4 gal
